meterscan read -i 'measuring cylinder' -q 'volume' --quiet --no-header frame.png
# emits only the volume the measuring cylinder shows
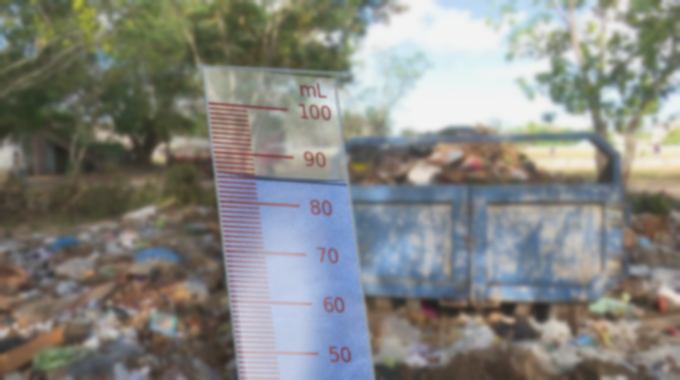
85 mL
